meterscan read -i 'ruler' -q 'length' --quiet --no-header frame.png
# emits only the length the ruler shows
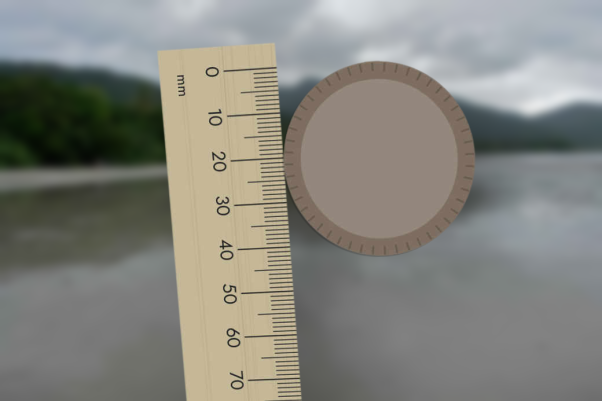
43 mm
